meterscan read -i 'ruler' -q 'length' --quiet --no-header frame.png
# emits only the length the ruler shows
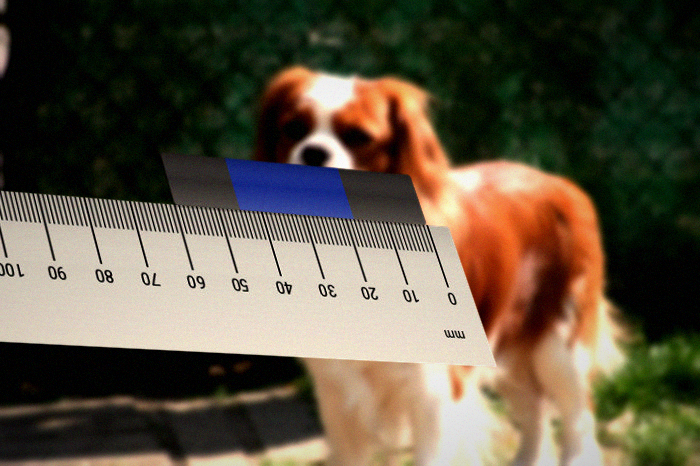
60 mm
